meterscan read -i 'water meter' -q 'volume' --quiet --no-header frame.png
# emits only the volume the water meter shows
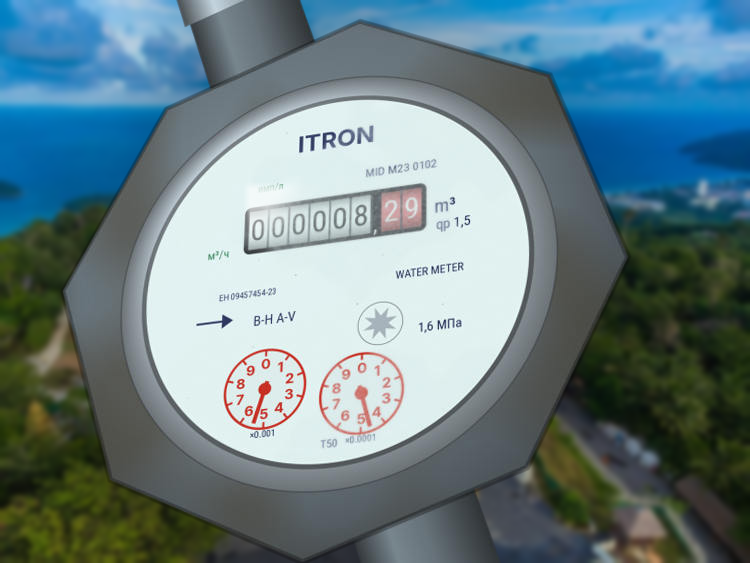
8.2954 m³
